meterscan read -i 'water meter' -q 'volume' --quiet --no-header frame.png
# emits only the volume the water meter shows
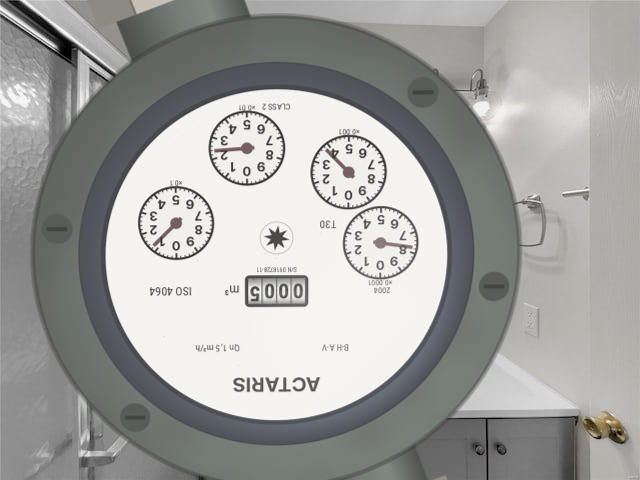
5.1237 m³
